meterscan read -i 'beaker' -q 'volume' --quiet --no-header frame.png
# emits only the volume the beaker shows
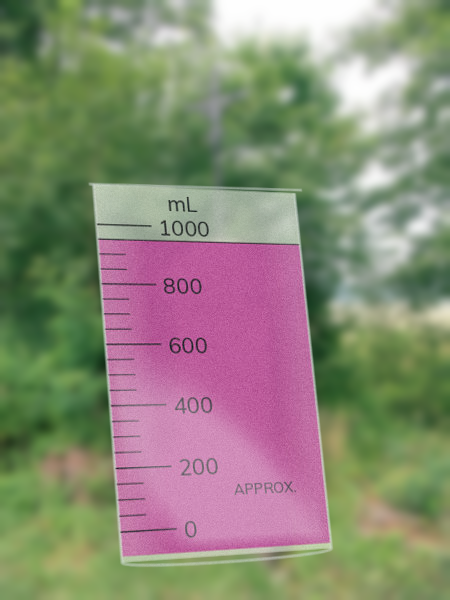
950 mL
